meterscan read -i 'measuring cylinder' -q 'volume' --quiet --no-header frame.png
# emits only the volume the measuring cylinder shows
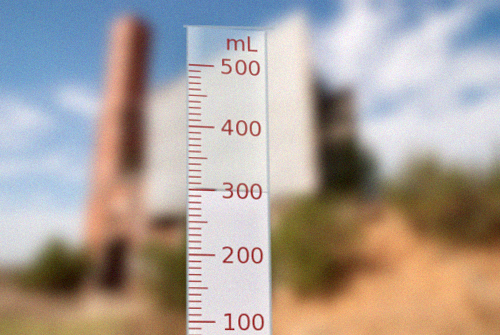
300 mL
